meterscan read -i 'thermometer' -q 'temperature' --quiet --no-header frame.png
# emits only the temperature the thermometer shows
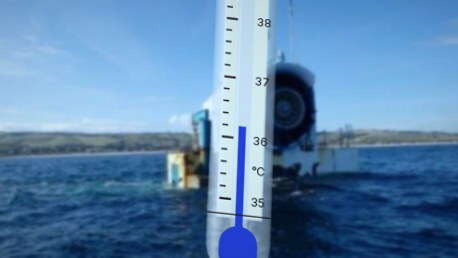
36.2 °C
